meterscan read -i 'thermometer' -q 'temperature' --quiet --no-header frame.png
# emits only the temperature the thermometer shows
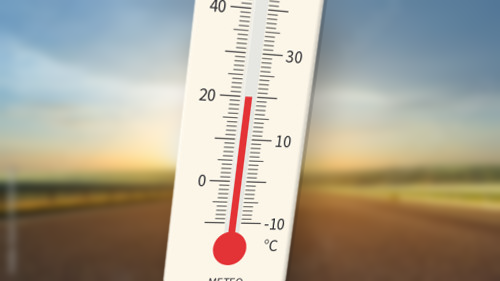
20 °C
